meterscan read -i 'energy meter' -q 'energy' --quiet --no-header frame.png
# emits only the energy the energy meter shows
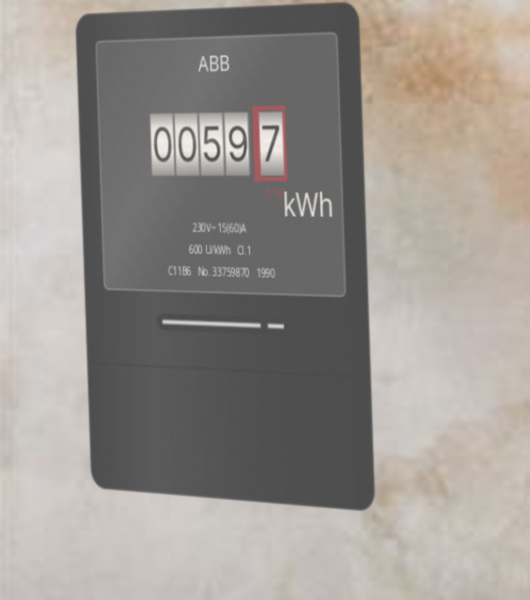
59.7 kWh
